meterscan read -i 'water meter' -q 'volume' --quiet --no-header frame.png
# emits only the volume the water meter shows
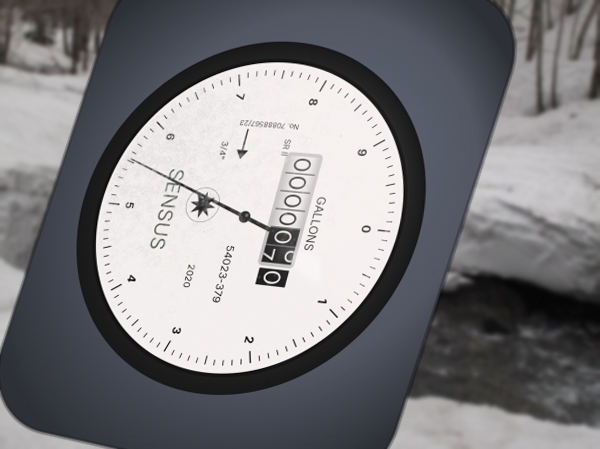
65.5 gal
